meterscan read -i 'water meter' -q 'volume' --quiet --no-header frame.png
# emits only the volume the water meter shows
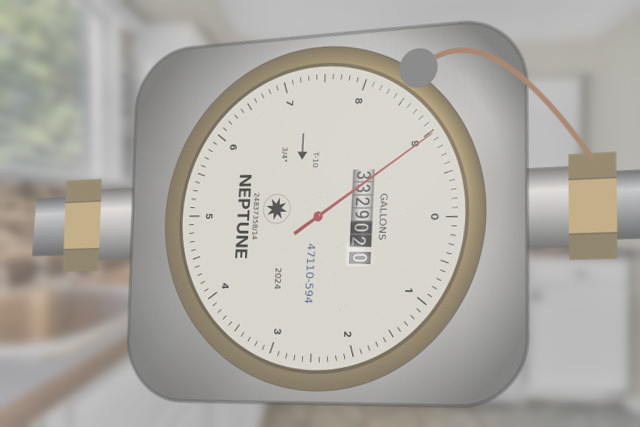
3329019.0 gal
